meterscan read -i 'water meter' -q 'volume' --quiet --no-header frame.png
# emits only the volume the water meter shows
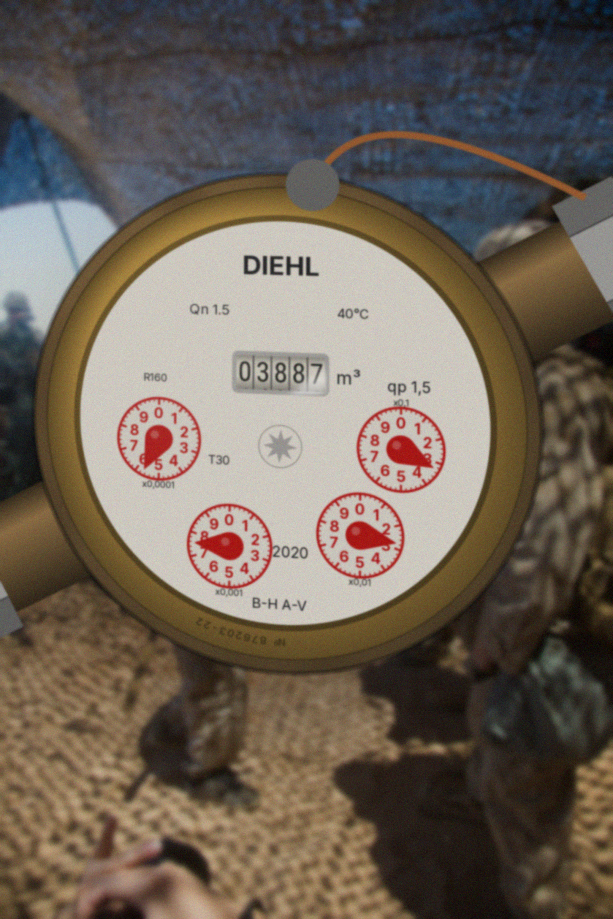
3887.3275 m³
